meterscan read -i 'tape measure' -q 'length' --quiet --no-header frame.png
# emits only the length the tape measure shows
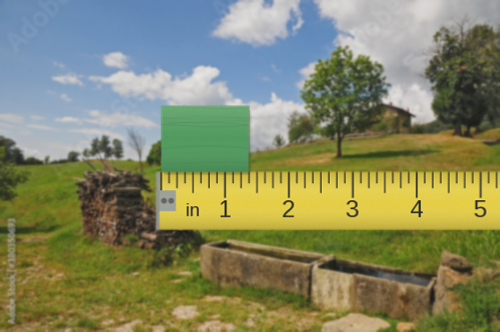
1.375 in
